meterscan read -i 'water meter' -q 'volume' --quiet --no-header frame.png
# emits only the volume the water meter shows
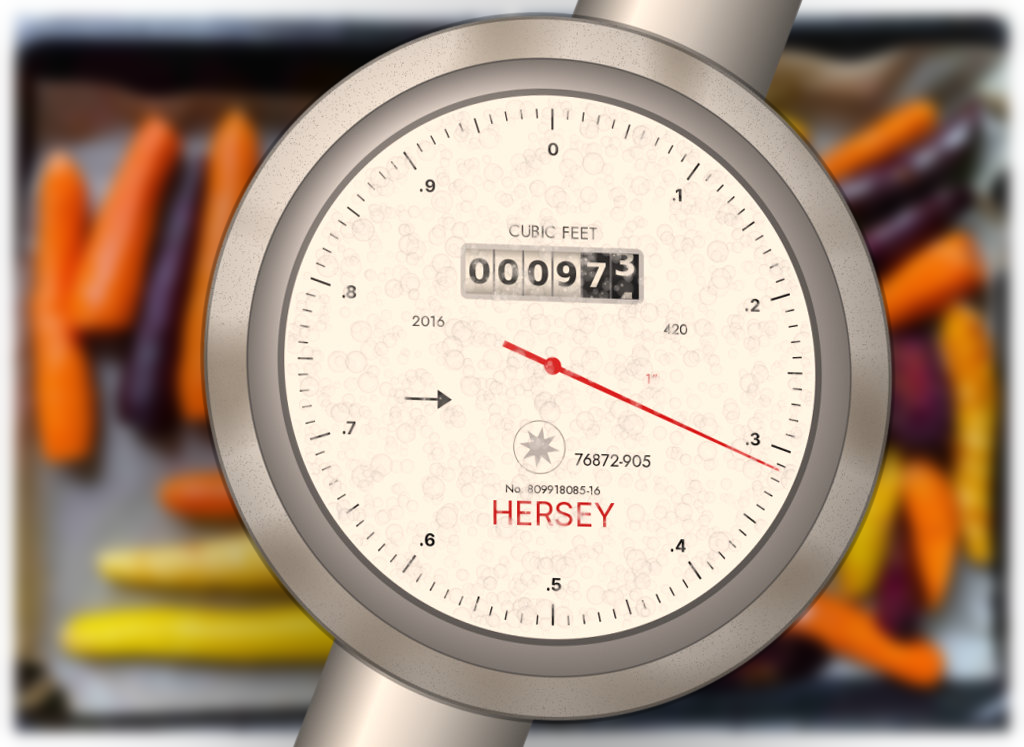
973.31 ft³
